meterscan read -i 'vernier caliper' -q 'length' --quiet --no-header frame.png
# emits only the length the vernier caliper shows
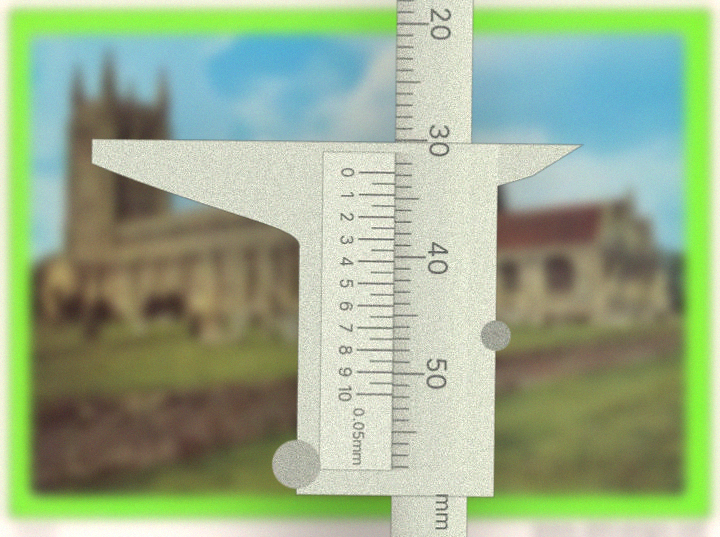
32.8 mm
